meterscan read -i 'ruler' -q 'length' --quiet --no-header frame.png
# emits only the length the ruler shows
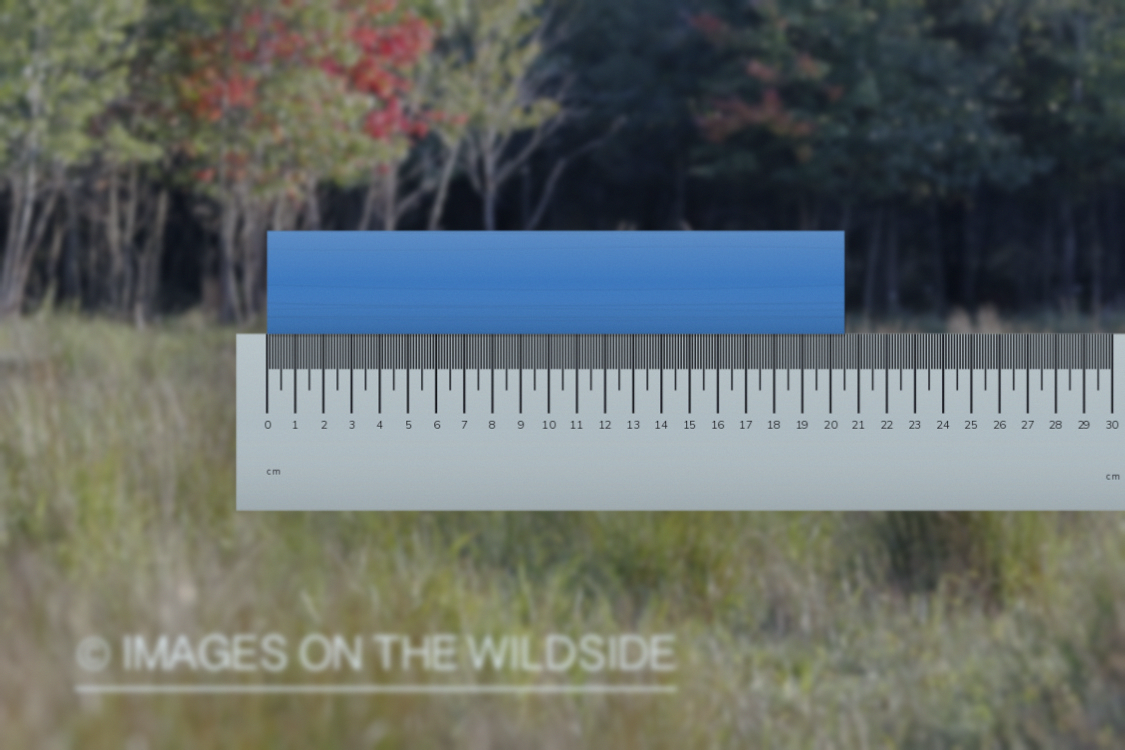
20.5 cm
